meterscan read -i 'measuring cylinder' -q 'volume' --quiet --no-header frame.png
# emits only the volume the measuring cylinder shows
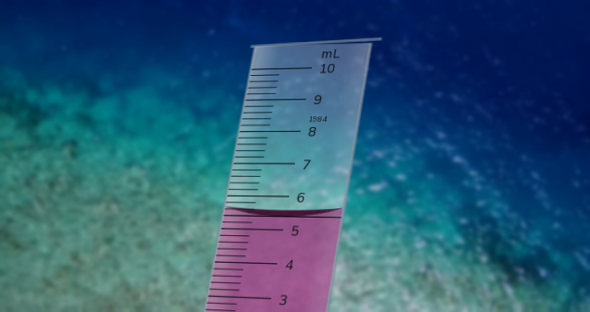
5.4 mL
